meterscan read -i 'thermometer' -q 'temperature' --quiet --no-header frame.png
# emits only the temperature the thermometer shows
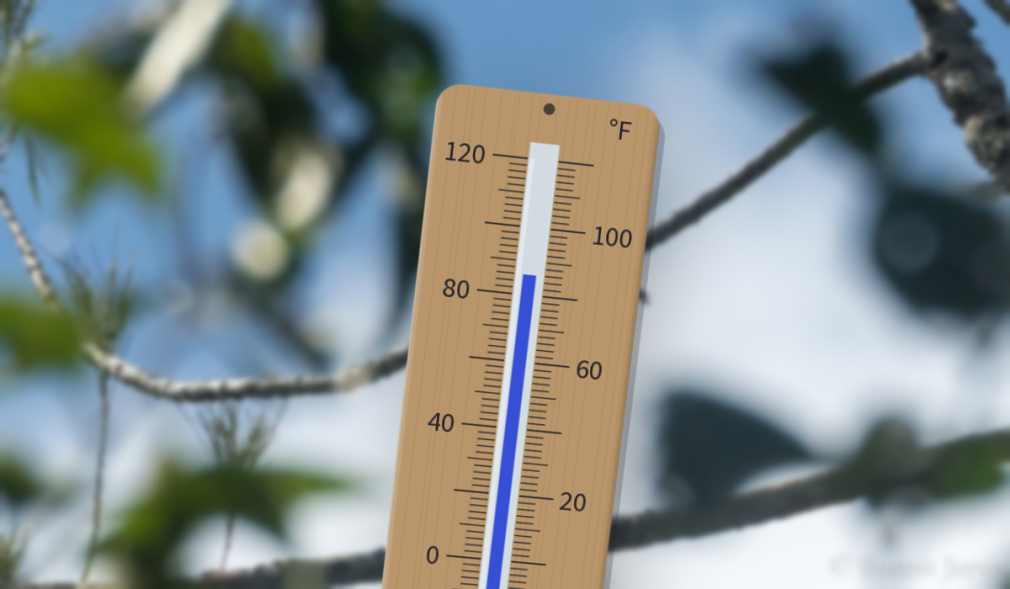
86 °F
